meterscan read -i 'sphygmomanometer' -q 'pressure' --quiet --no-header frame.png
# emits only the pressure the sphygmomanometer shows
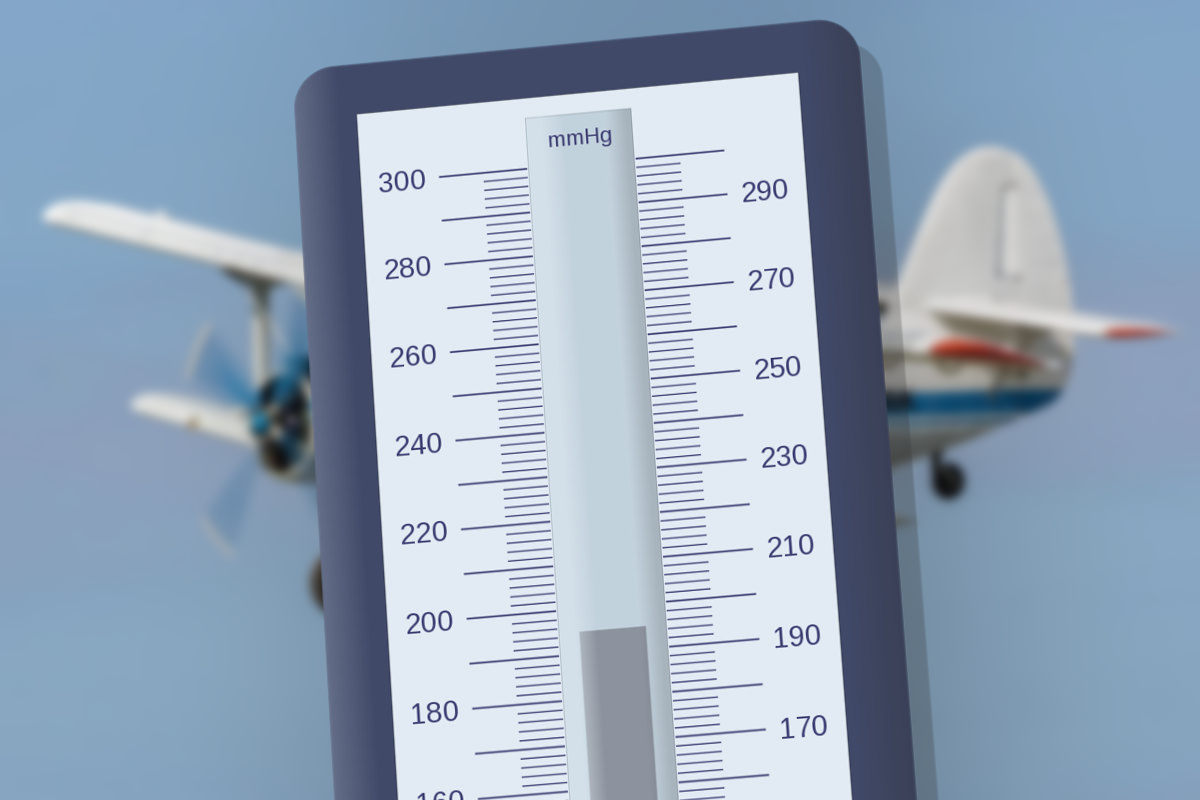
195 mmHg
